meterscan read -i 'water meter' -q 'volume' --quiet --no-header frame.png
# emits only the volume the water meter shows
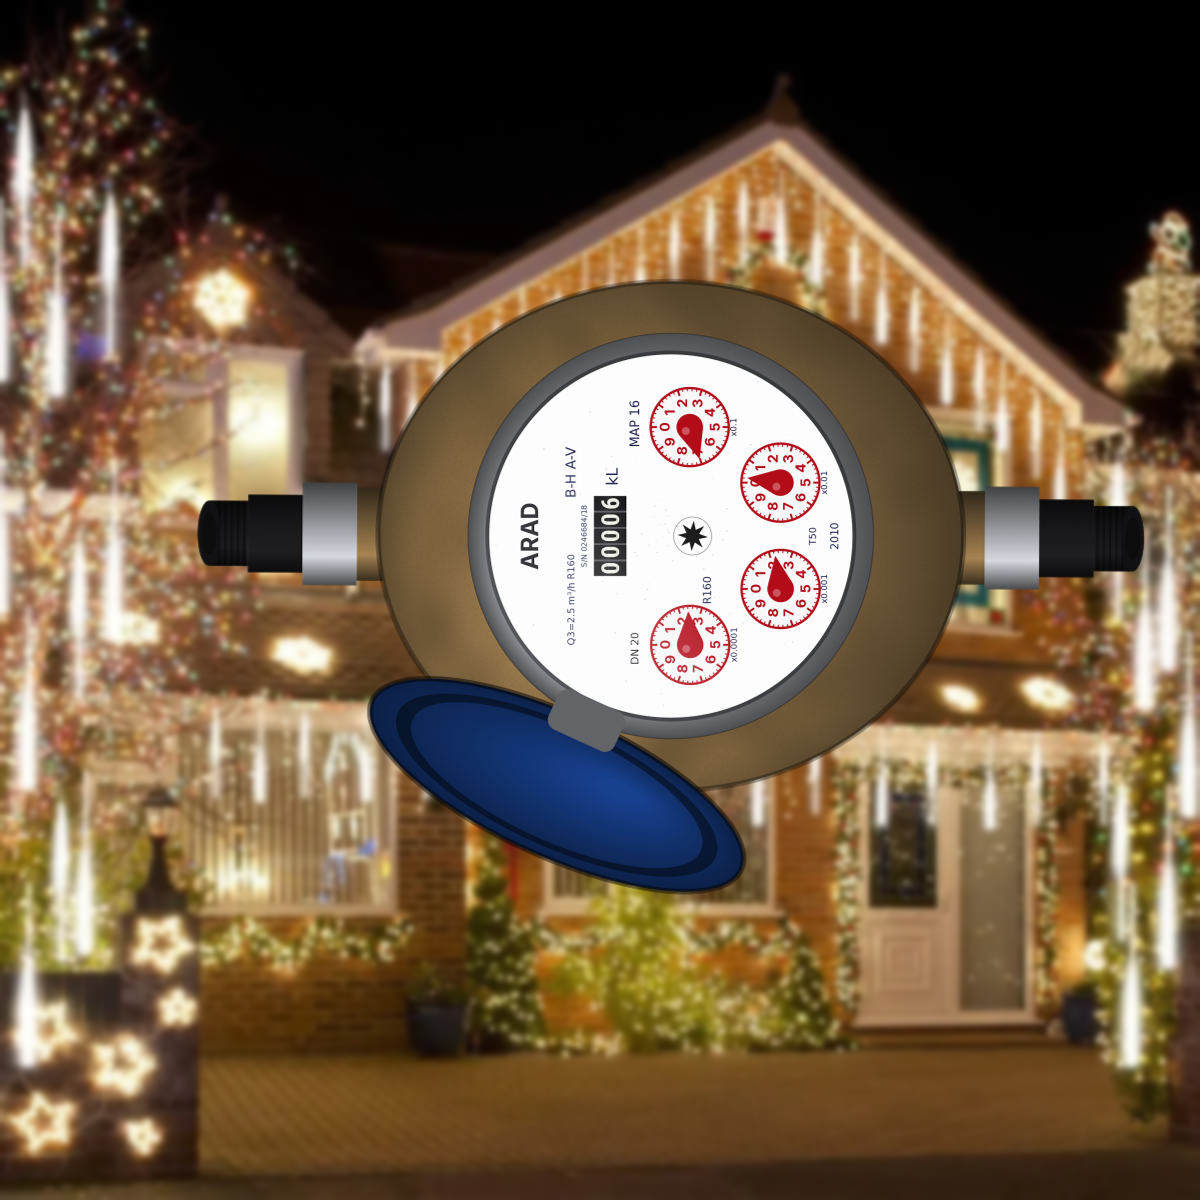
6.7022 kL
